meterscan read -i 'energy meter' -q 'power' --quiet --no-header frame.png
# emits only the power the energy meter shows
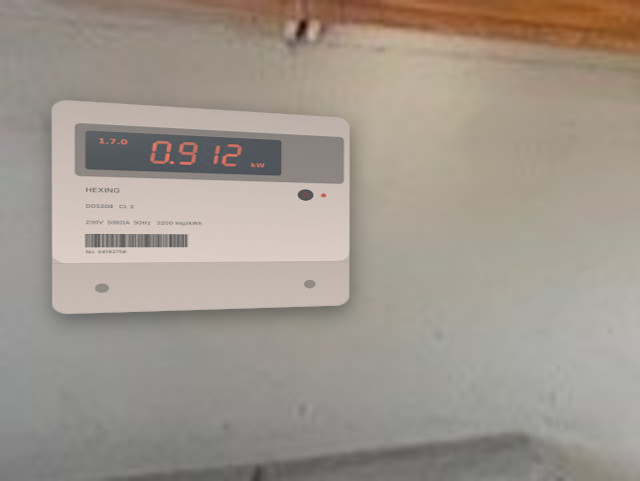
0.912 kW
